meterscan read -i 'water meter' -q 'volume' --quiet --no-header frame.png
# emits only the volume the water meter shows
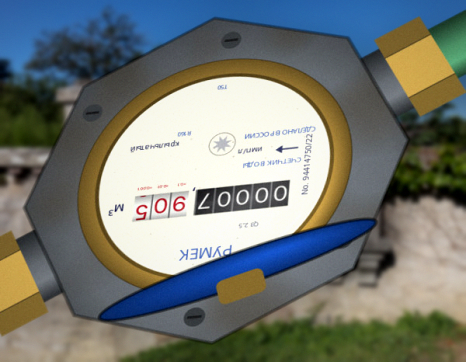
7.905 m³
